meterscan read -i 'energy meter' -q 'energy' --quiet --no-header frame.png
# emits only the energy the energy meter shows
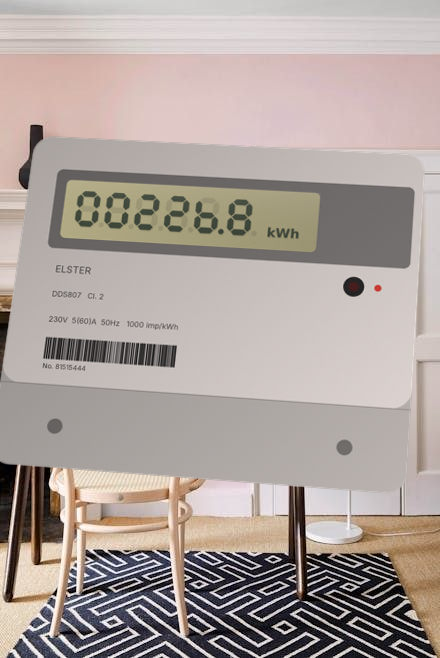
226.8 kWh
